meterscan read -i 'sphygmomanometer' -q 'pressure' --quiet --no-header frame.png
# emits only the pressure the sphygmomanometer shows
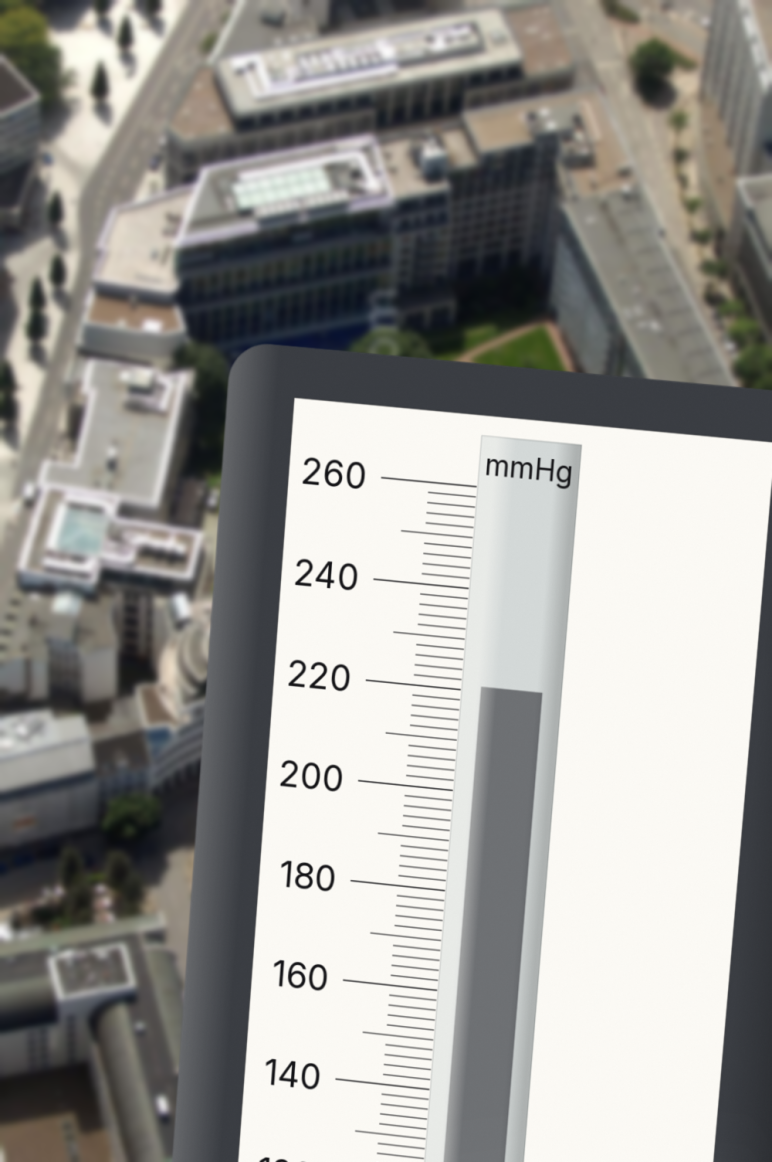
221 mmHg
